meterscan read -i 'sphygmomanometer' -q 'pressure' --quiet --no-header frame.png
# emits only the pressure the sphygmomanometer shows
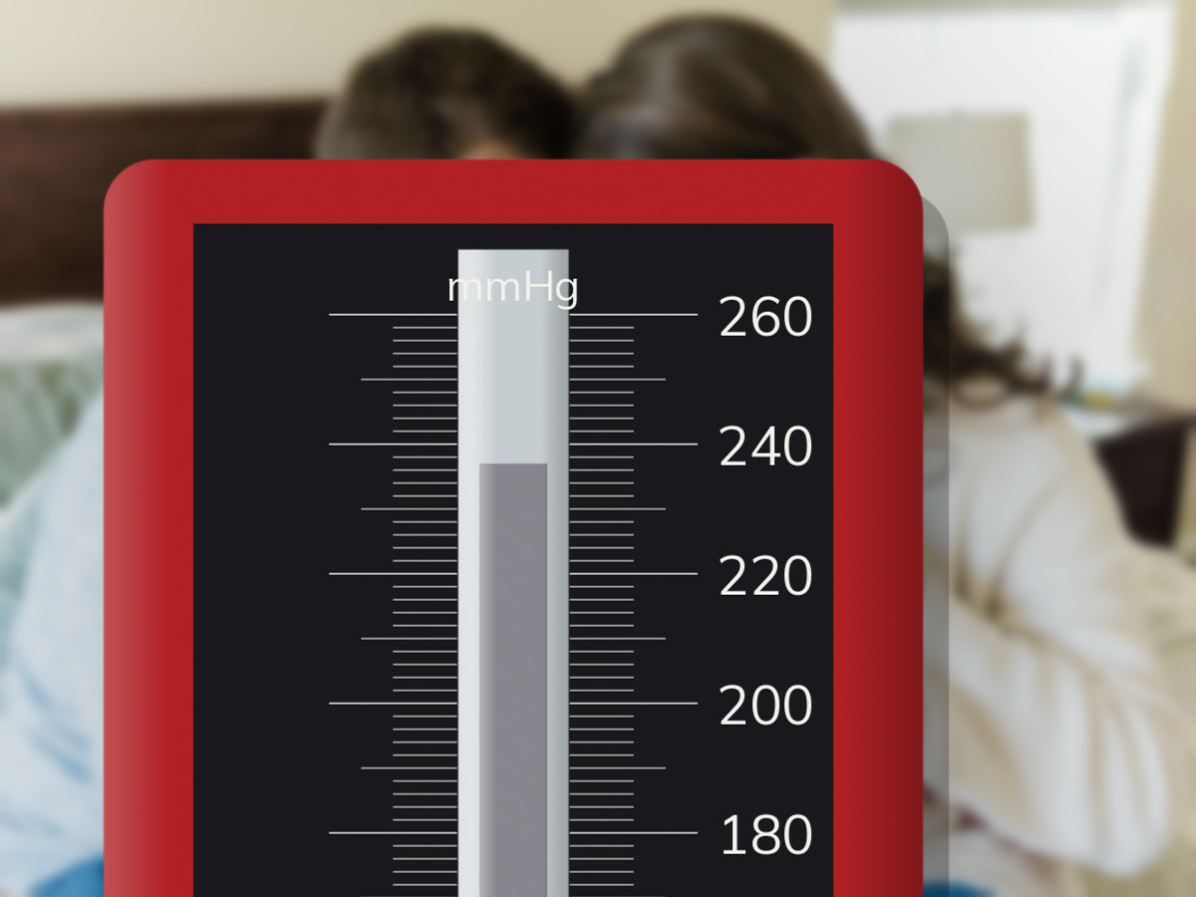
237 mmHg
